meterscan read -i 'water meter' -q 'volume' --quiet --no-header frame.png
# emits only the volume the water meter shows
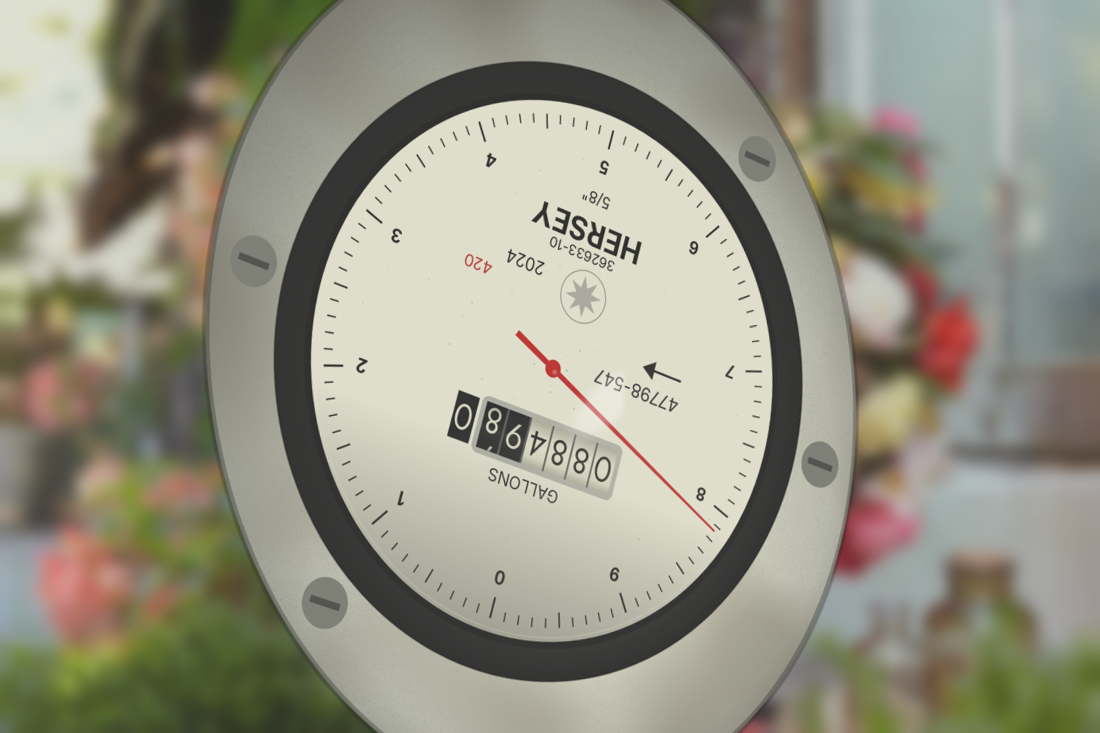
884978.1 gal
